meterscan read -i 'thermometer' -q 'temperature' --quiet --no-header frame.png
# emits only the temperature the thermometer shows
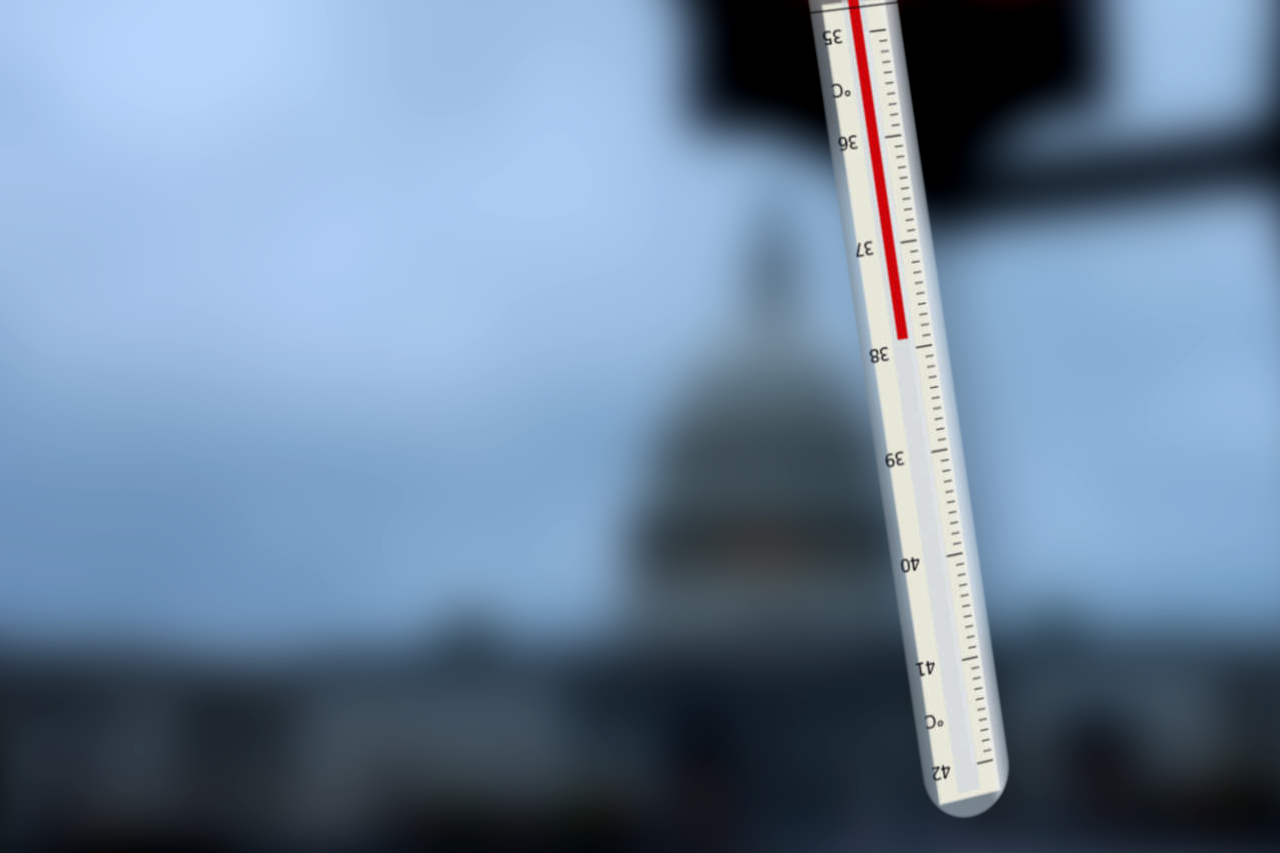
37.9 °C
